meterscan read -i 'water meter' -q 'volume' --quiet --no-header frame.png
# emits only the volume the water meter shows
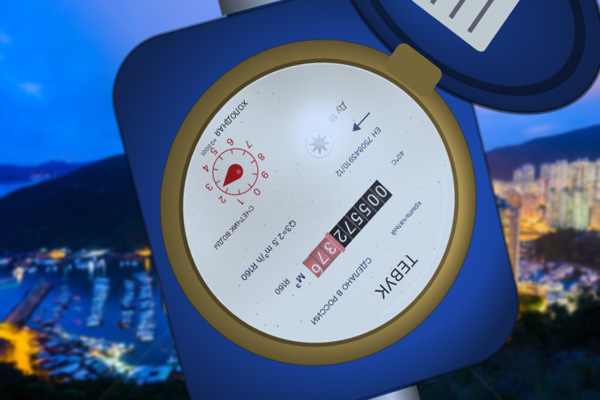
5572.3762 m³
